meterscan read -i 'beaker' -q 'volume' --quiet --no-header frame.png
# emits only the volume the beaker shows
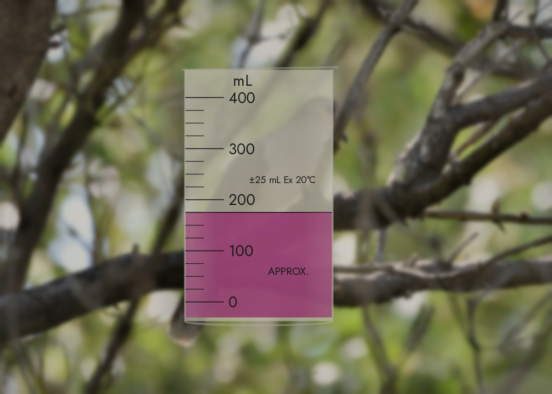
175 mL
